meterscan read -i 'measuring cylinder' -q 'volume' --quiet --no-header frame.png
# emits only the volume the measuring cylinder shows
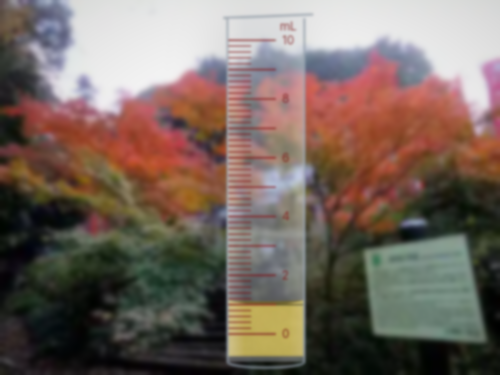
1 mL
